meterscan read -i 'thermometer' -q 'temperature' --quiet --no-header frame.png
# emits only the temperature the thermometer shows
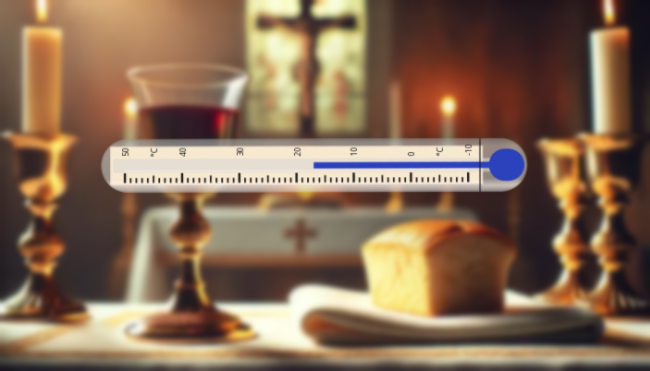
17 °C
